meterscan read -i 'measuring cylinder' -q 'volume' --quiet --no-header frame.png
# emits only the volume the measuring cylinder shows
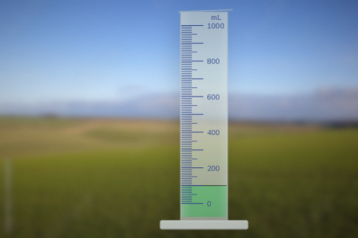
100 mL
